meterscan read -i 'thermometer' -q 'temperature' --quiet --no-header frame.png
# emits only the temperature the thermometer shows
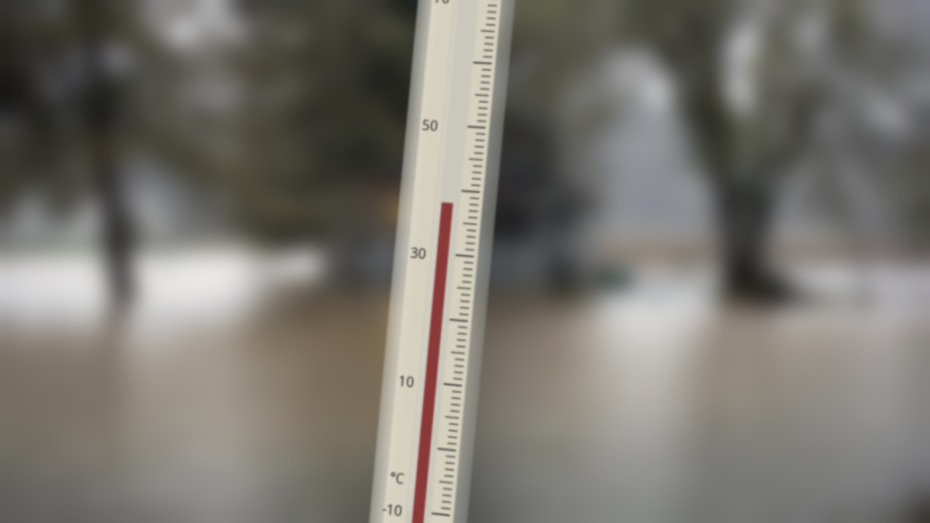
38 °C
